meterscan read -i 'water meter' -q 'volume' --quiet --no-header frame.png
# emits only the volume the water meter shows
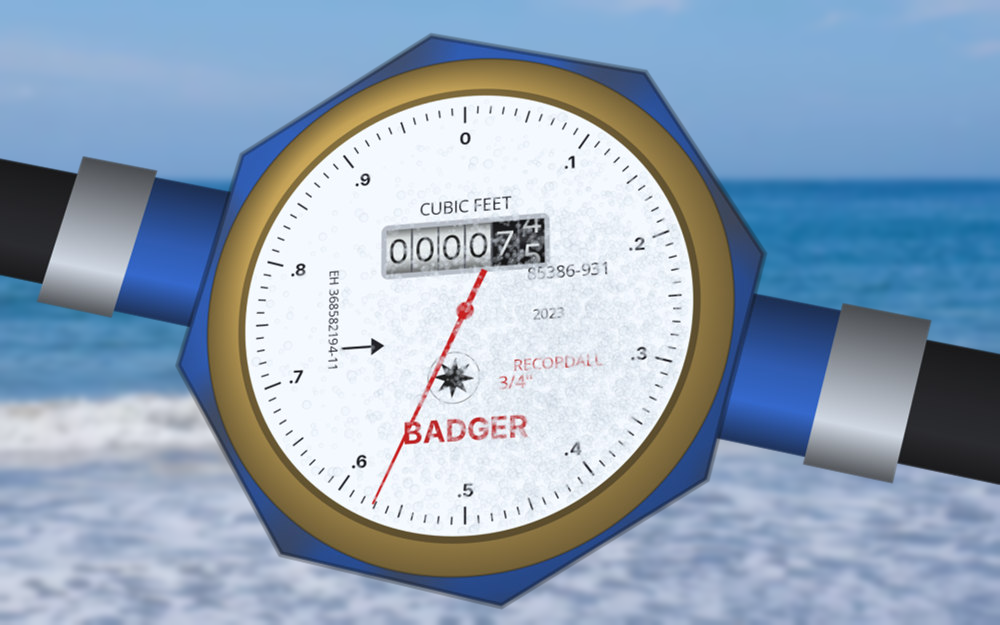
74.57 ft³
